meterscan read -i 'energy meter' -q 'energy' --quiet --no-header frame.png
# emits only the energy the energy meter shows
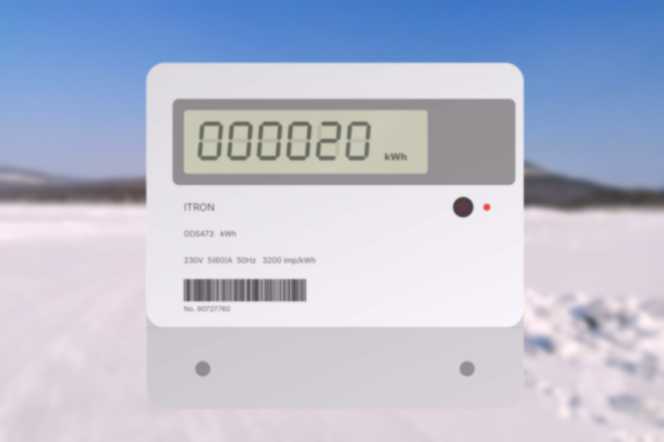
20 kWh
